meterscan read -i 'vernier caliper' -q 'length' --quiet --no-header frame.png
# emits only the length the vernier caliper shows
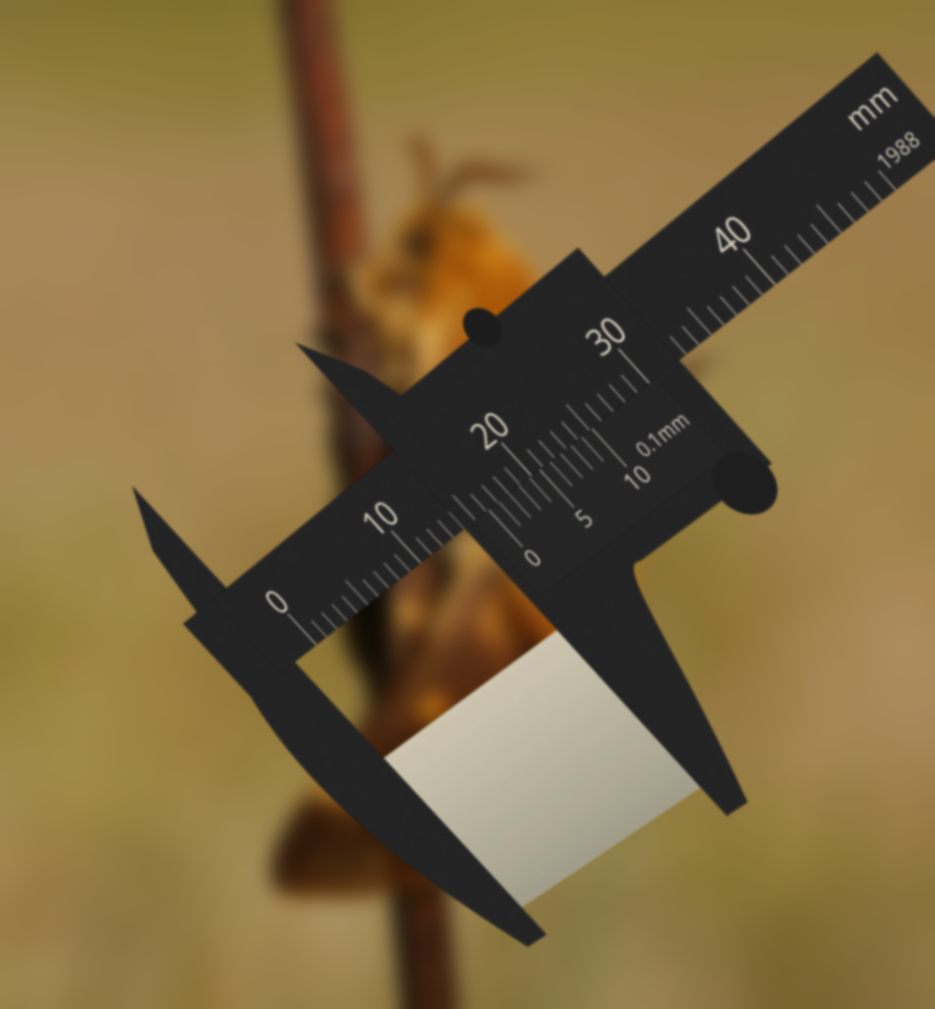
16.2 mm
